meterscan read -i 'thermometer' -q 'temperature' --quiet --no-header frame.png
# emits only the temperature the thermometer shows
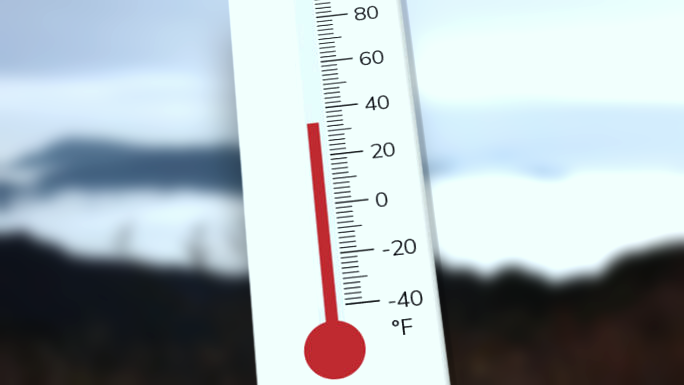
34 °F
